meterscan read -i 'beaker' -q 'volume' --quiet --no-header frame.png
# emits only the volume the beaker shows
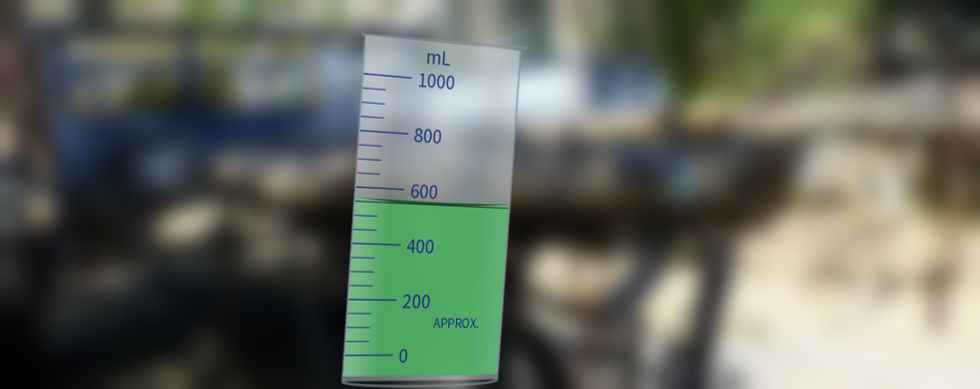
550 mL
